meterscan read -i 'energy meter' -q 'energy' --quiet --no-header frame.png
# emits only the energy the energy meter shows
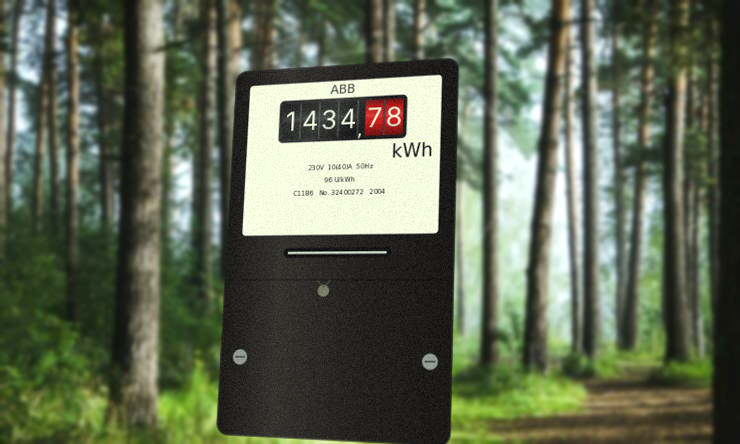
1434.78 kWh
